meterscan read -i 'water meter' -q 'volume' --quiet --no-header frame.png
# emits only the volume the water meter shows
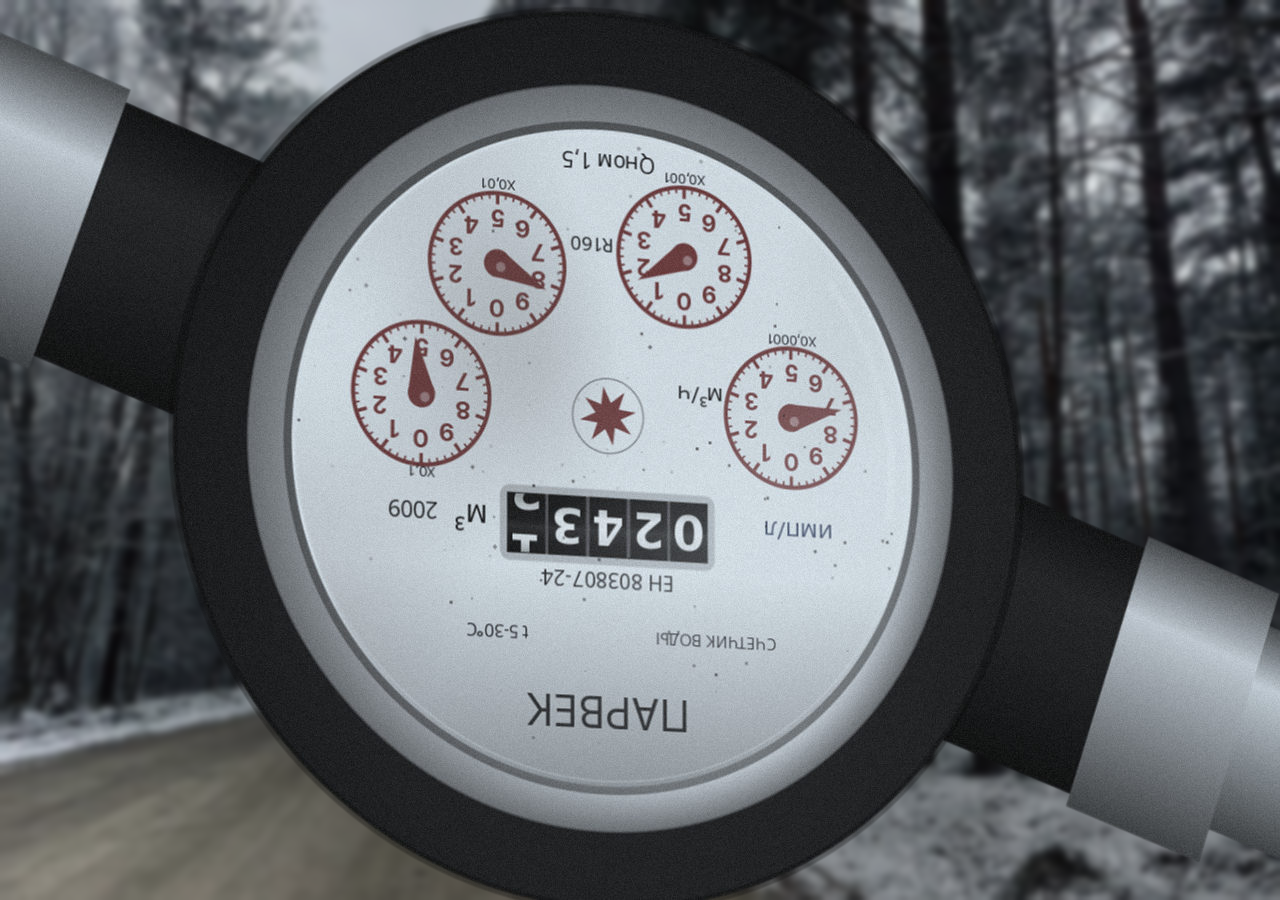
2431.4817 m³
